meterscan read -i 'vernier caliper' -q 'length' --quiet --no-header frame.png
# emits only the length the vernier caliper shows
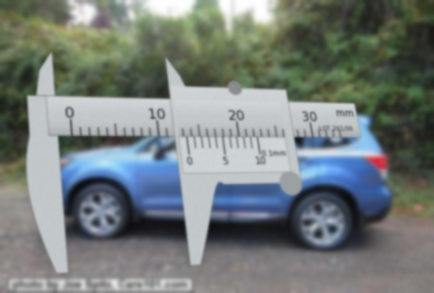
13.4 mm
